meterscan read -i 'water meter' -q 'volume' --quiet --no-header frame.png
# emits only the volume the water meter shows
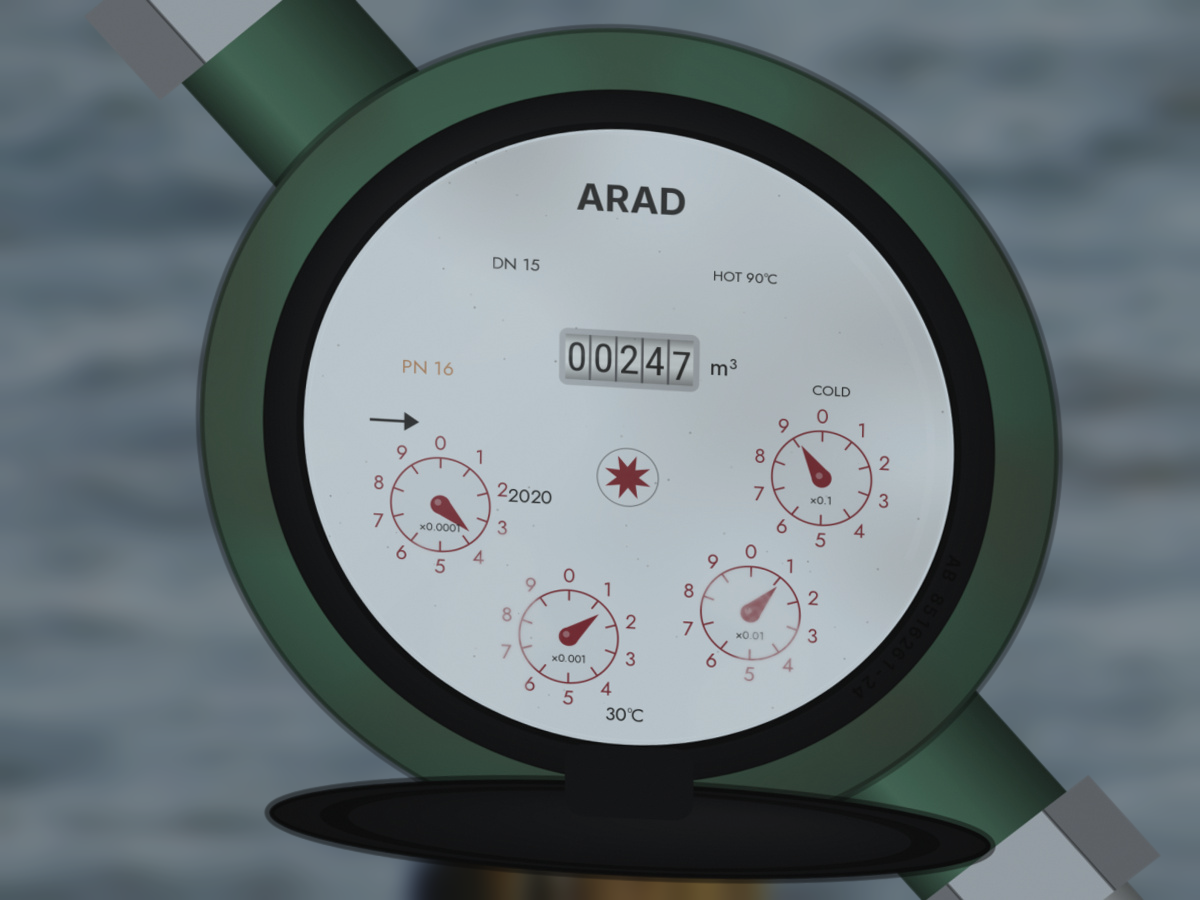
246.9113 m³
